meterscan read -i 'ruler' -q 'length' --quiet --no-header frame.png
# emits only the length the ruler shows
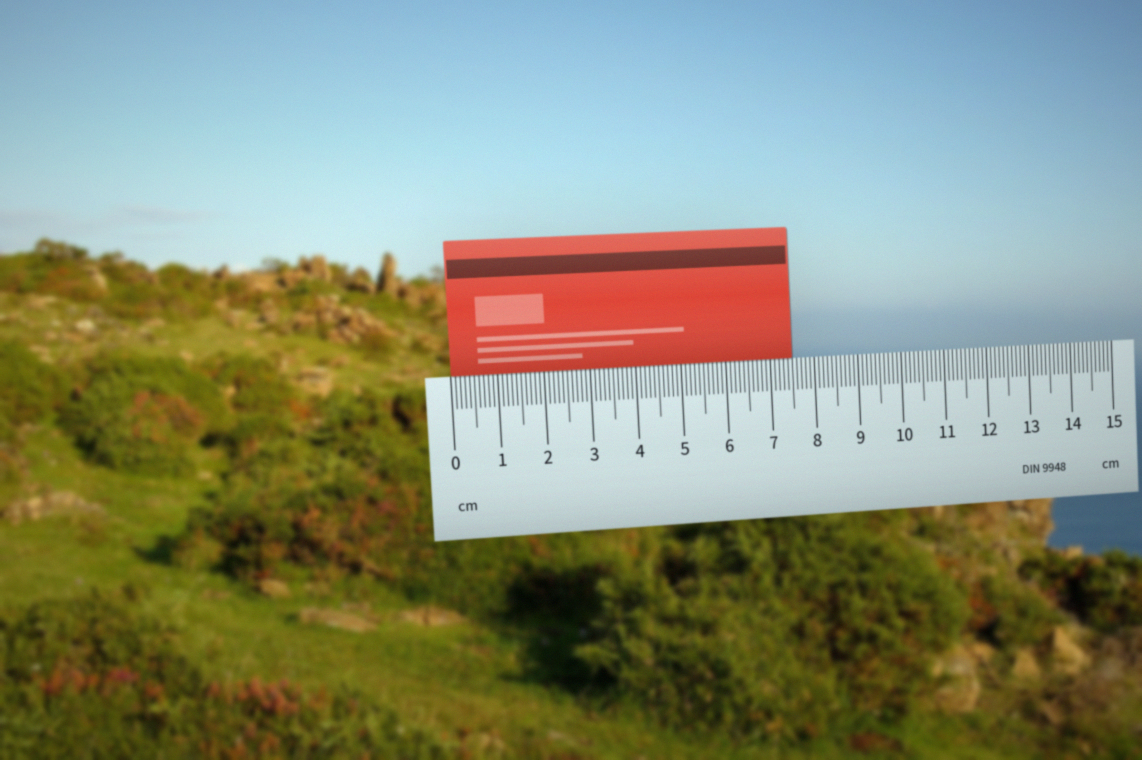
7.5 cm
